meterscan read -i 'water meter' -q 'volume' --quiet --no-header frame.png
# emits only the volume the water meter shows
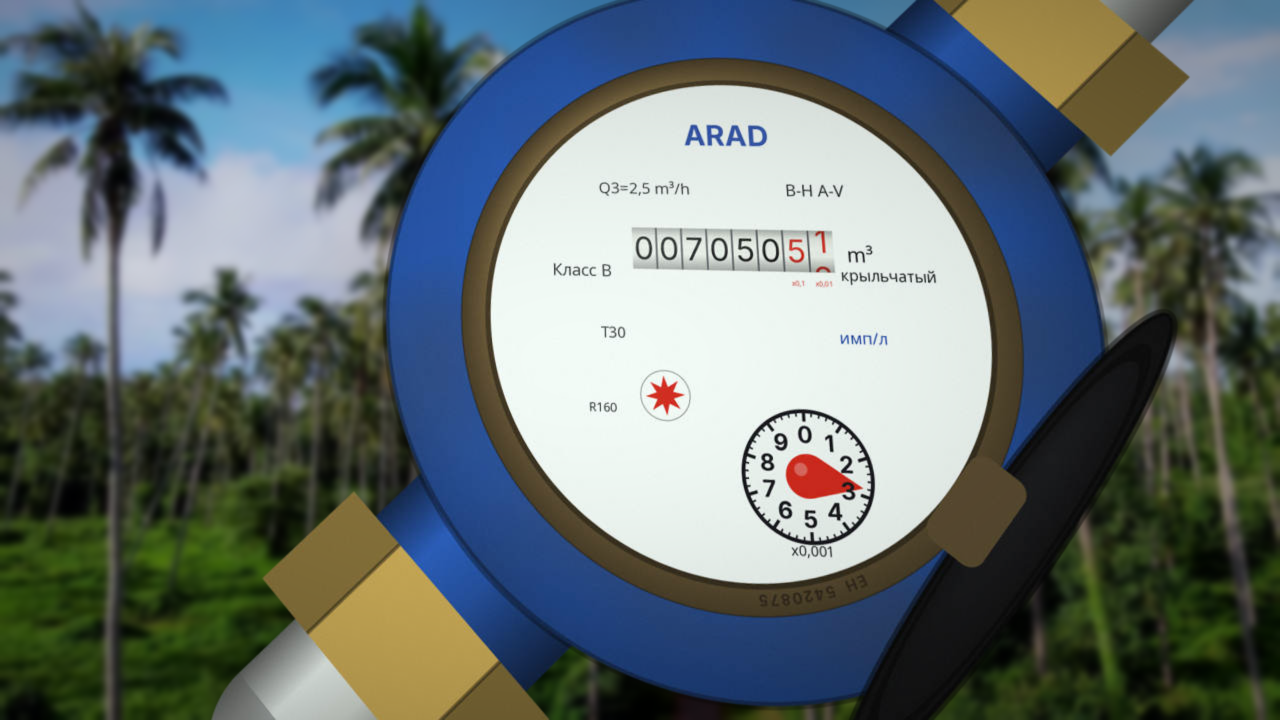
7050.512 m³
